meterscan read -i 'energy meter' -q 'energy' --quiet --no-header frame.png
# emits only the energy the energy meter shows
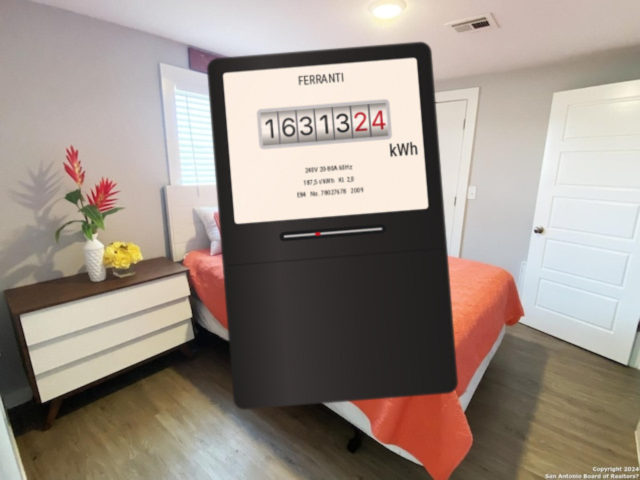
16313.24 kWh
